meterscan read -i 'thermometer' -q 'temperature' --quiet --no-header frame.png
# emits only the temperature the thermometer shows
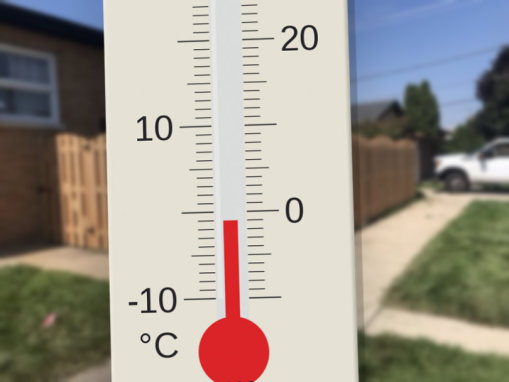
-1 °C
